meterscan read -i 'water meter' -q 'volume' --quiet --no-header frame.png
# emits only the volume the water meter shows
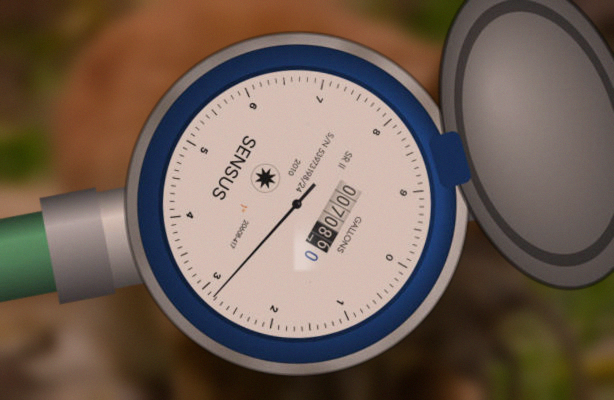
70862.8 gal
